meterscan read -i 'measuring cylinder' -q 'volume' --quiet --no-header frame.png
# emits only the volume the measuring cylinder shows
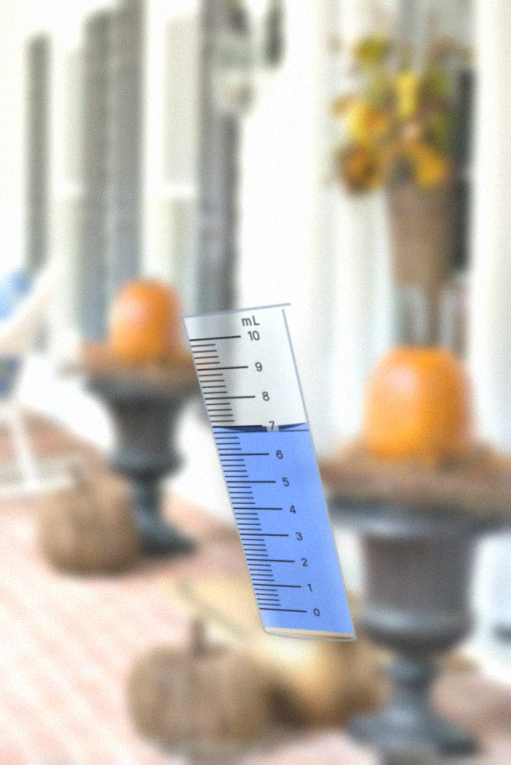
6.8 mL
